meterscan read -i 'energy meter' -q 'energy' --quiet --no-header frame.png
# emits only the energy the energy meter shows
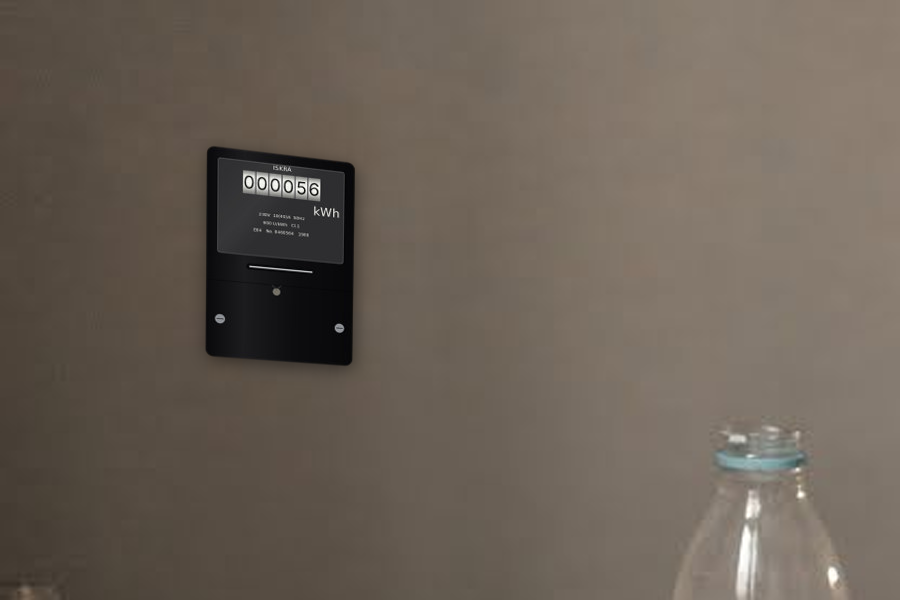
56 kWh
